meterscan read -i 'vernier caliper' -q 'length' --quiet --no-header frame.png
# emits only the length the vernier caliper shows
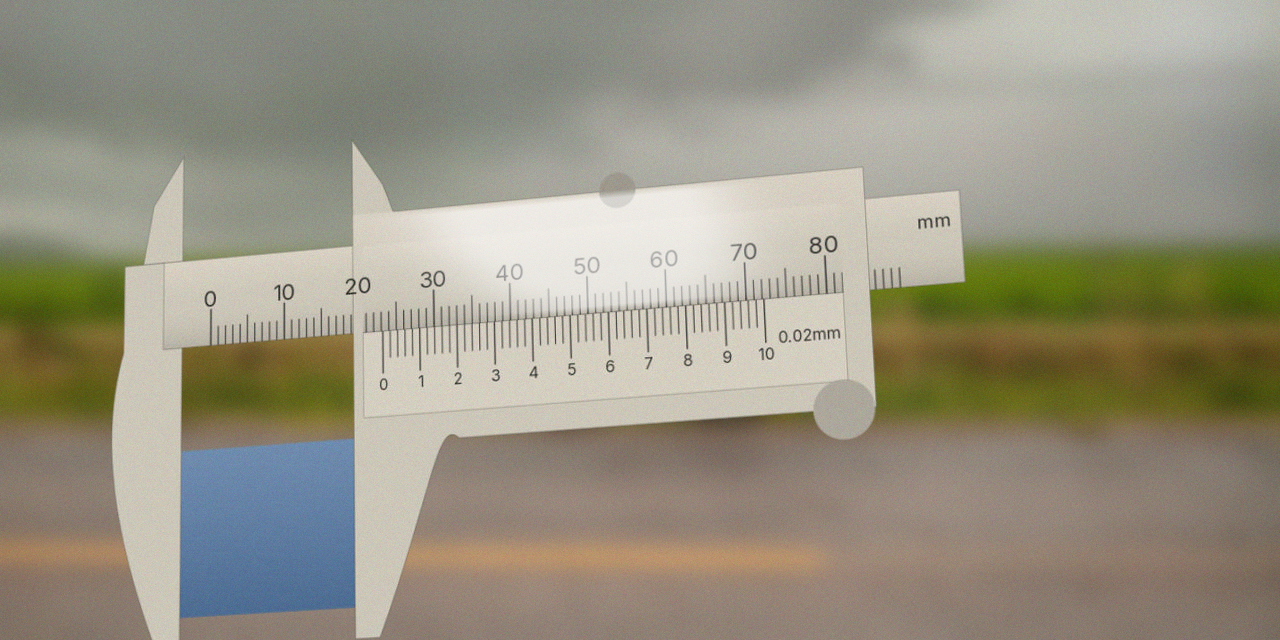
23.2 mm
